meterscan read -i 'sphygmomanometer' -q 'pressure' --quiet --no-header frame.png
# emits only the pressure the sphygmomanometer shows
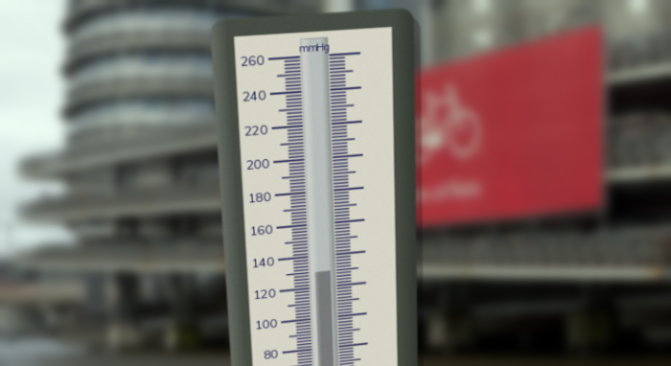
130 mmHg
